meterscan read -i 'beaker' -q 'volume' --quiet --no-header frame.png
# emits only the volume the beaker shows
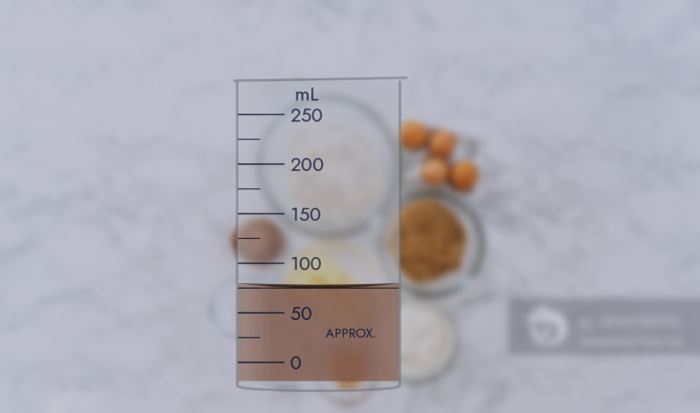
75 mL
